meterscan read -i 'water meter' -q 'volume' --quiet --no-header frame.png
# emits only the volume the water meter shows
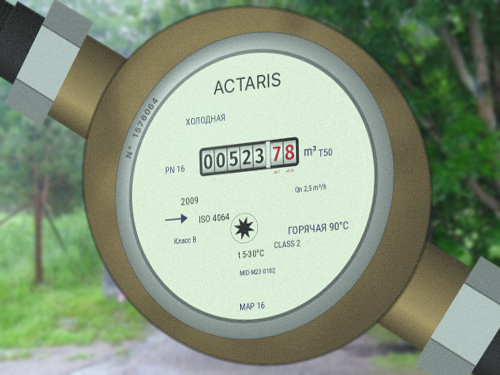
523.78 m³
